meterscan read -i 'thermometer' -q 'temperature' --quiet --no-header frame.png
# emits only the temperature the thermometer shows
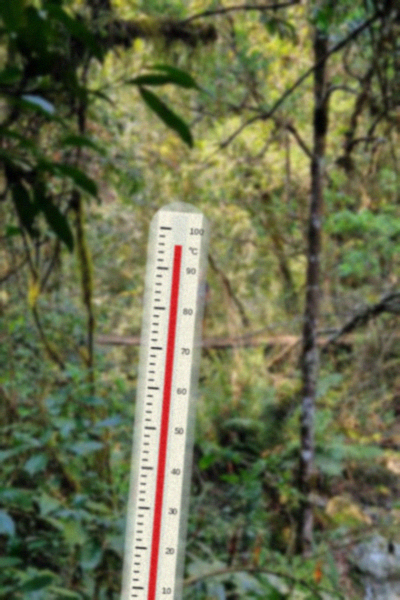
96 °C
